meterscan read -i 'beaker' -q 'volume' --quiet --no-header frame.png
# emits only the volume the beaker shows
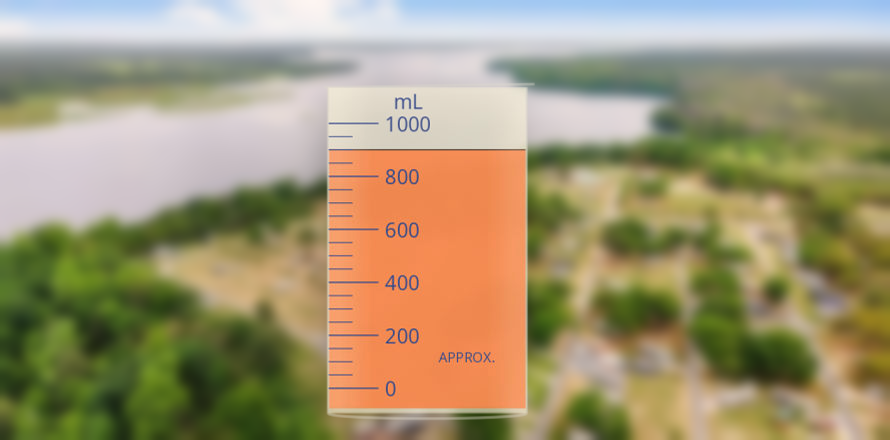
900 mL
